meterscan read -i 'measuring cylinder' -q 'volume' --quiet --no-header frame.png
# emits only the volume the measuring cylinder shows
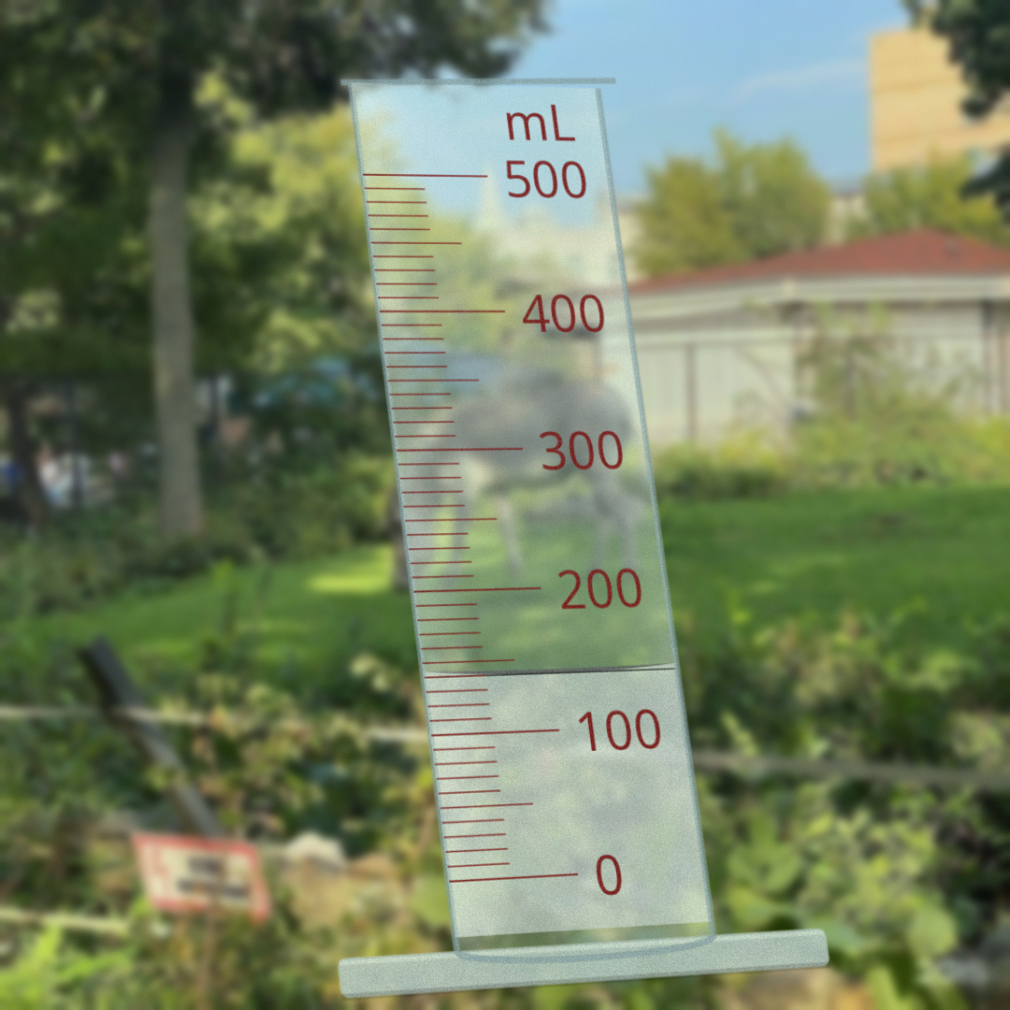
140 mL
